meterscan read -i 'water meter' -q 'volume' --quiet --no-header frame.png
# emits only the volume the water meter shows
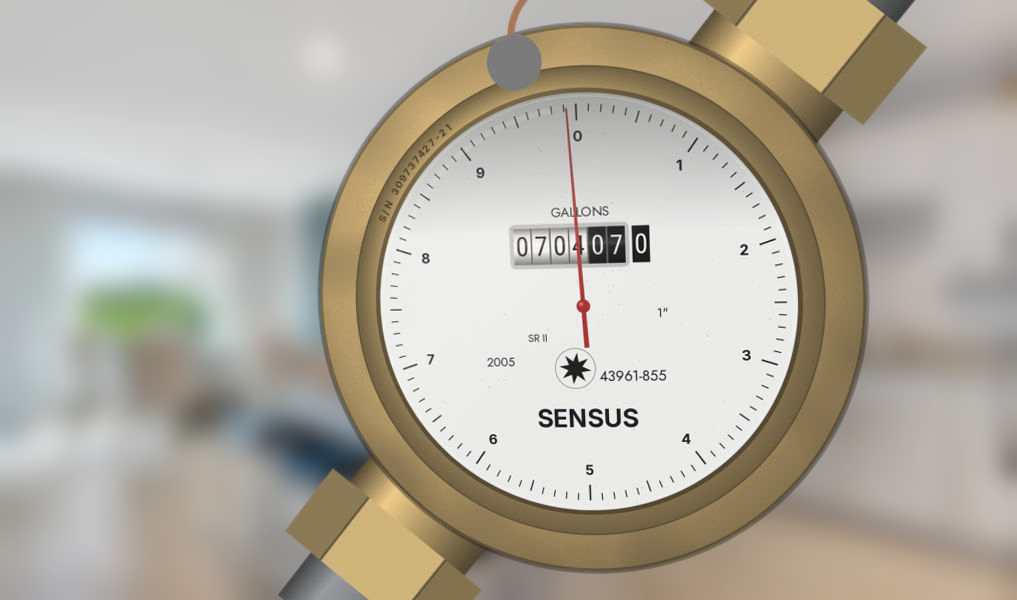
704069.9 gal
